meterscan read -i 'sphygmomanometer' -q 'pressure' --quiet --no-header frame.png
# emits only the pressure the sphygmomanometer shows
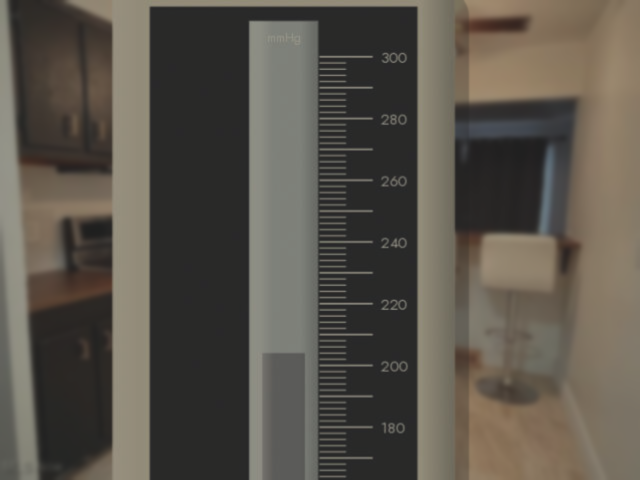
204 mmHg
